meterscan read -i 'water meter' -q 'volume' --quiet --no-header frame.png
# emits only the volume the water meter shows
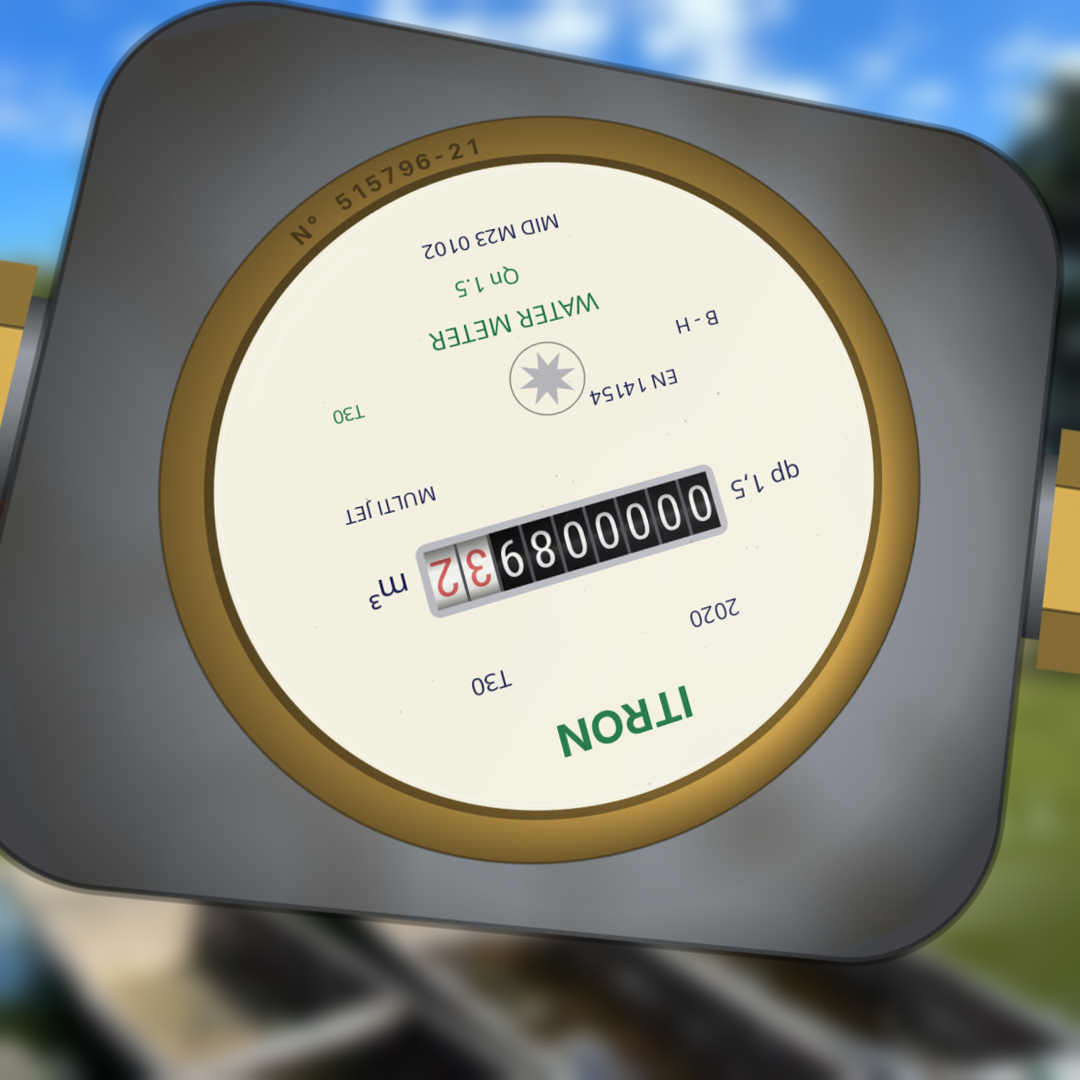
89.32 m³
